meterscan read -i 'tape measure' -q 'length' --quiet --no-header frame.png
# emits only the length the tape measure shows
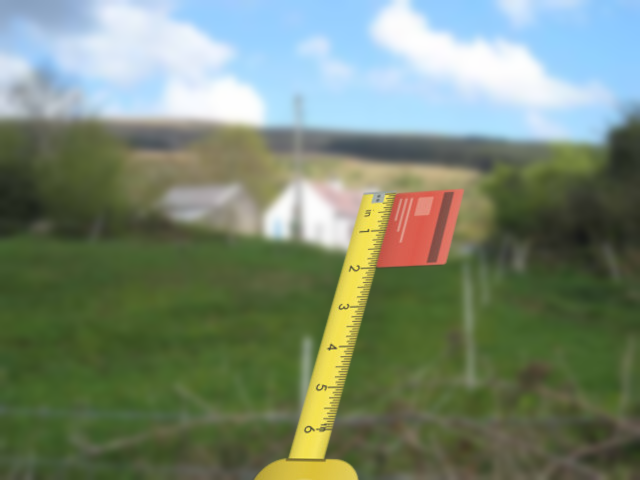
2 in
